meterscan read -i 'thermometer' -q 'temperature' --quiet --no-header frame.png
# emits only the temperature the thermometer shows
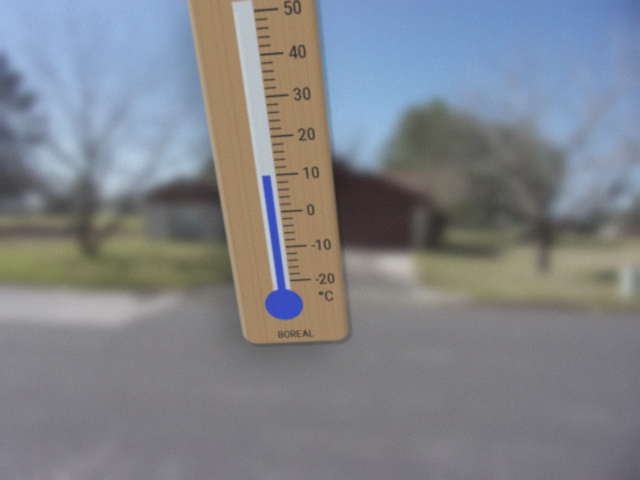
10 °C
